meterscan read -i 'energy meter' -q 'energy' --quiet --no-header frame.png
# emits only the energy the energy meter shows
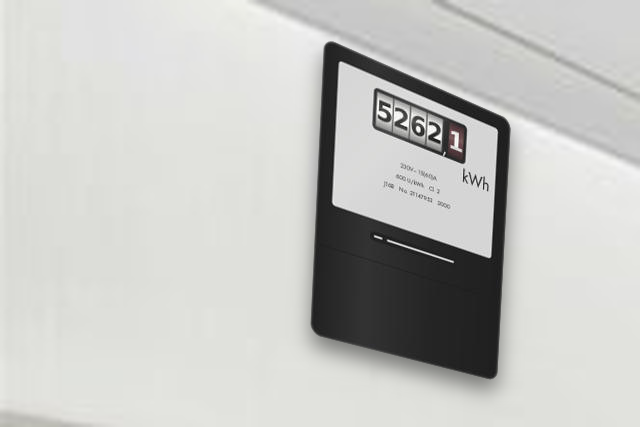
5262.1 kWh
